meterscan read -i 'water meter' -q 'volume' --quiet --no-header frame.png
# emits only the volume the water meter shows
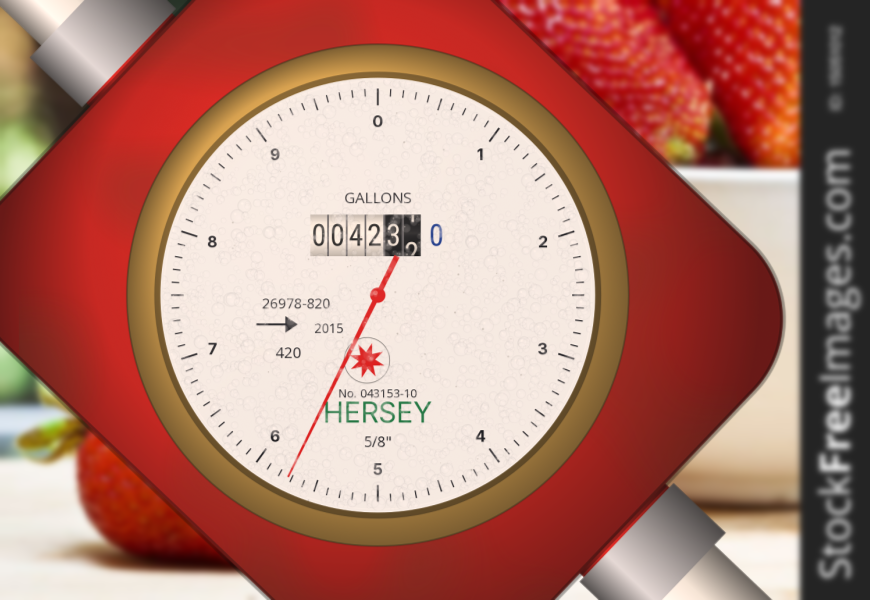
42315.7 gal
